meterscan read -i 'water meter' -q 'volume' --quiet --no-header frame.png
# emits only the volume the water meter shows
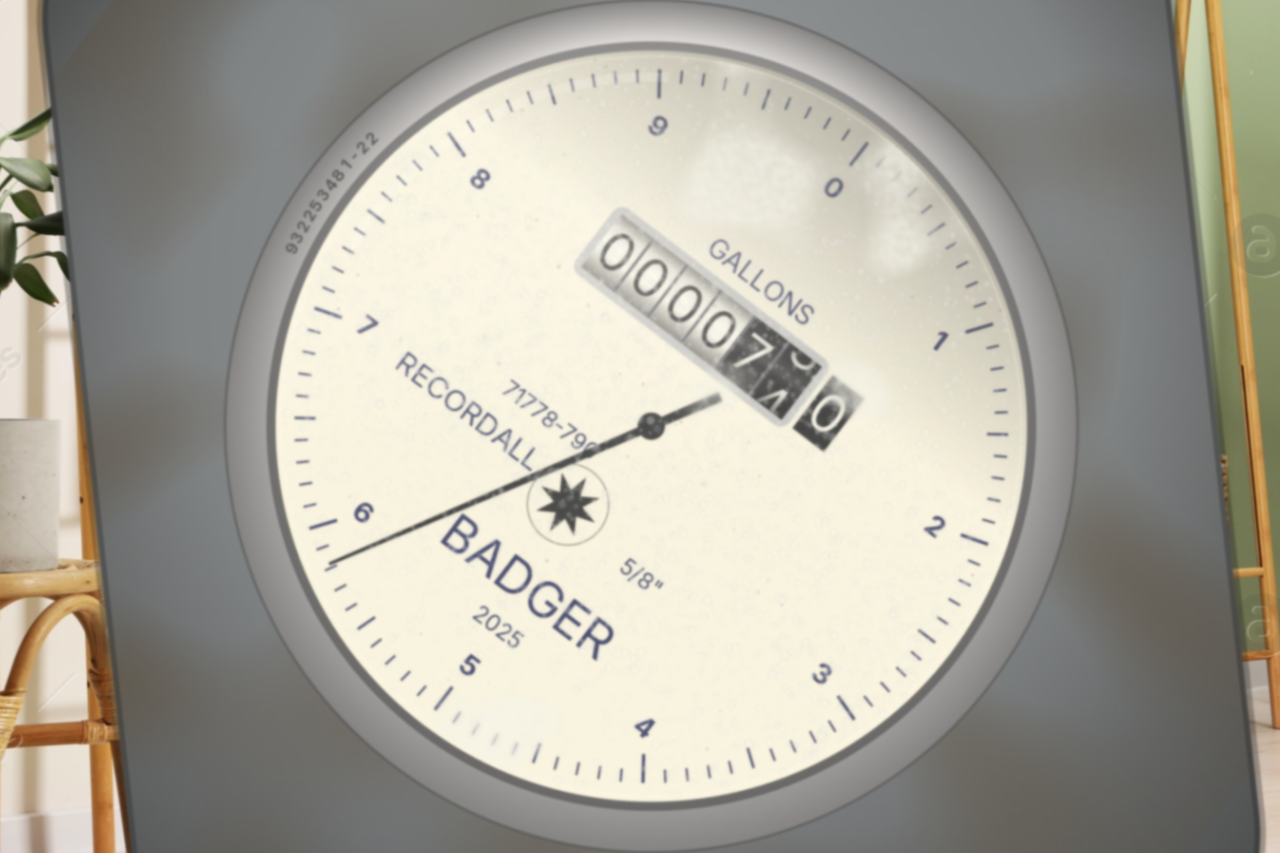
735.8 gal
